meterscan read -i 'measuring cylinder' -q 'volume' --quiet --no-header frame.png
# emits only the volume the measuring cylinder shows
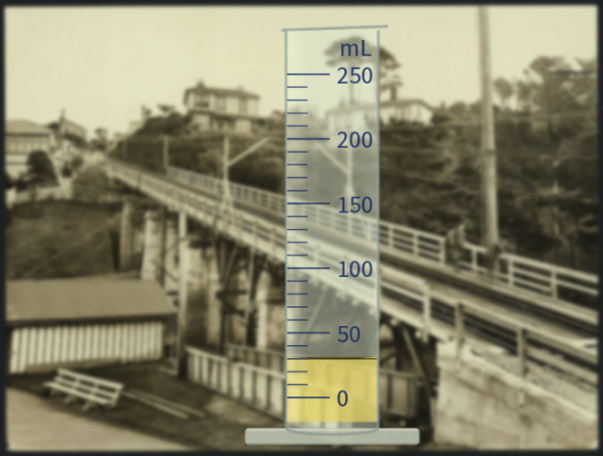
30 mL
